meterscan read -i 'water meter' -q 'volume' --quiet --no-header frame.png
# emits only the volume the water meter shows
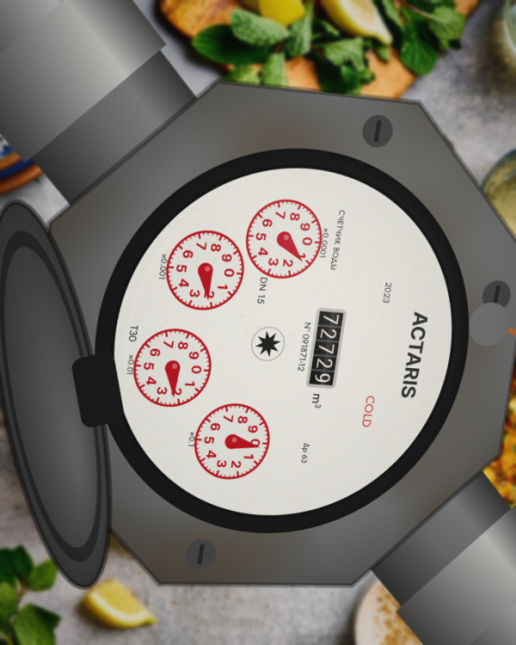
72729.0221 m³
